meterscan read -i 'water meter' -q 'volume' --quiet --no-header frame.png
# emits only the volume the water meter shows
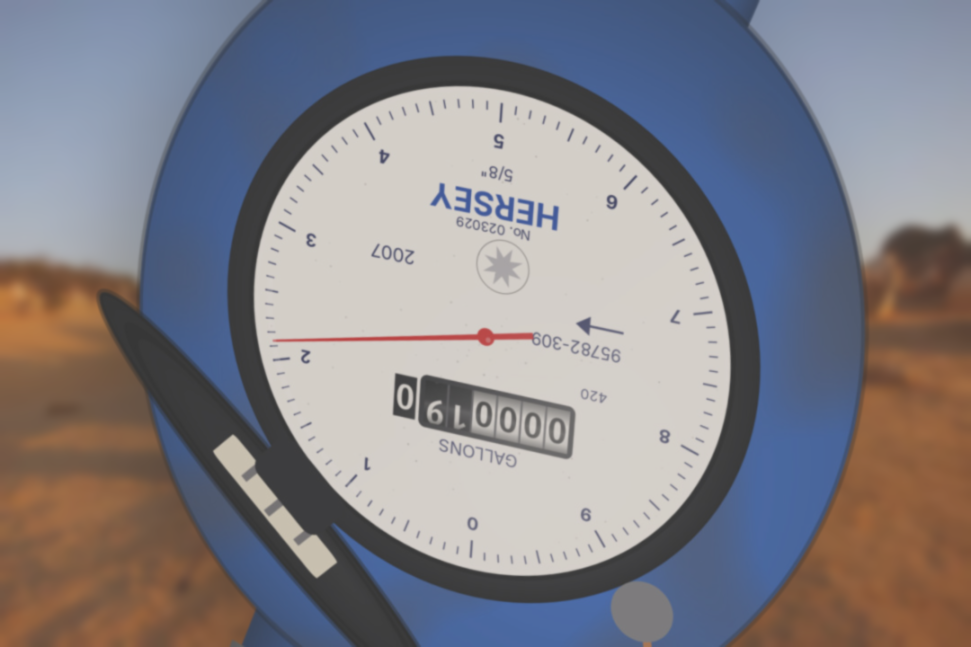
192.1 gal
